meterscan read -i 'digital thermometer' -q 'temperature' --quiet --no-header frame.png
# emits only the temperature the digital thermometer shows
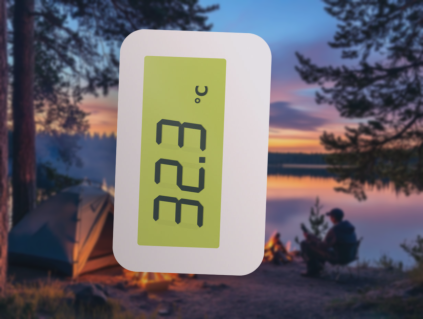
32.3 °C
